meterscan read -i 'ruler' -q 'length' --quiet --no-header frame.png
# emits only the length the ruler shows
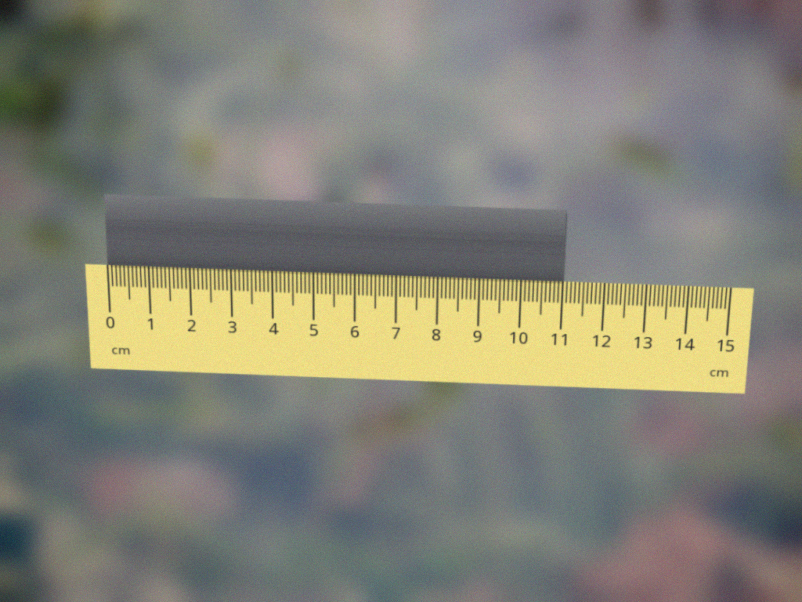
11 cm
